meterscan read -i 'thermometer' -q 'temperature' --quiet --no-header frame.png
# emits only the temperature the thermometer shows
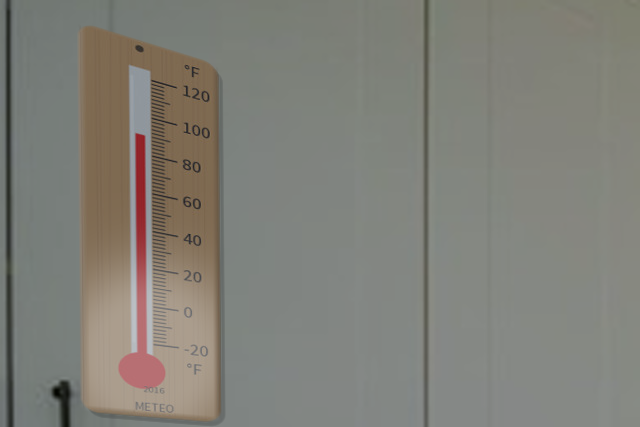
90 °F
